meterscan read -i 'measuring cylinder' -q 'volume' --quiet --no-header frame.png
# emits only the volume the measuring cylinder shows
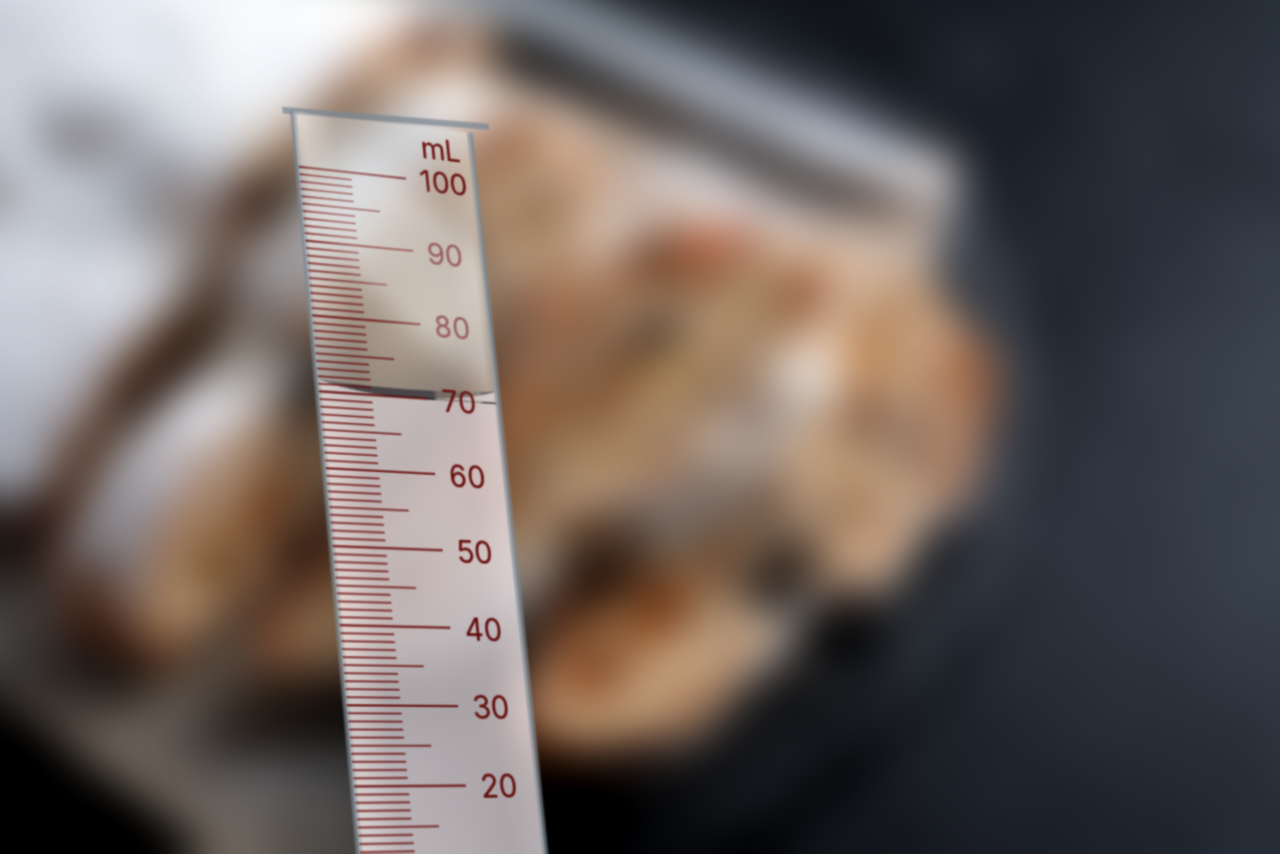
70 mL
